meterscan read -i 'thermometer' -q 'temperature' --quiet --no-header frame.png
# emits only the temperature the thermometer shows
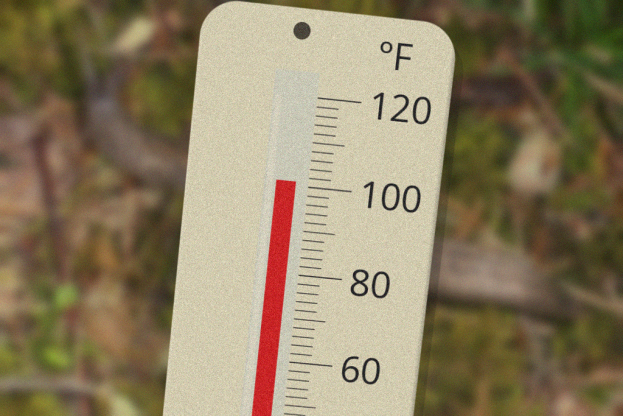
101 °F
